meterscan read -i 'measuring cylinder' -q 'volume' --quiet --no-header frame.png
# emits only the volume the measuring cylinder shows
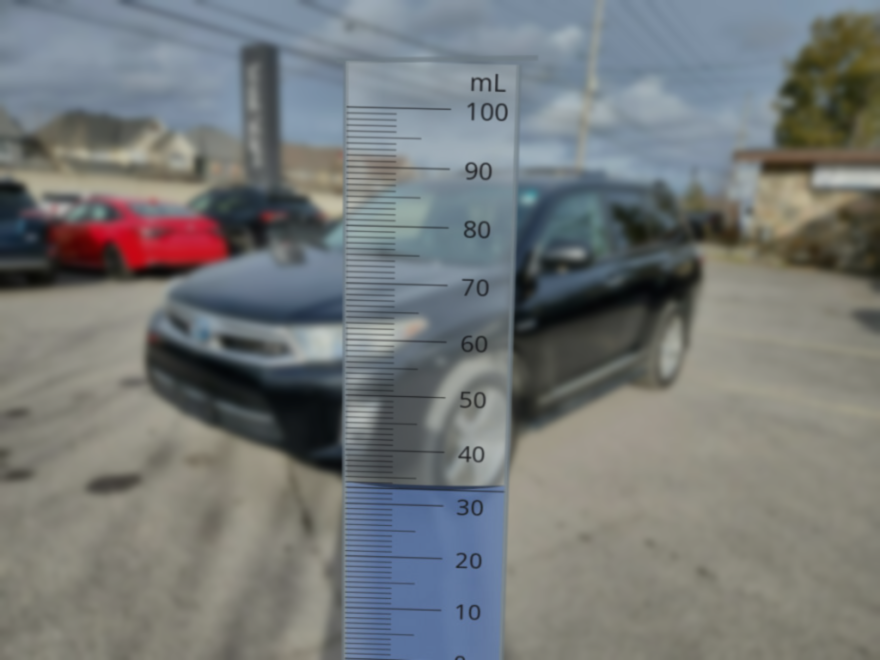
33 mL
